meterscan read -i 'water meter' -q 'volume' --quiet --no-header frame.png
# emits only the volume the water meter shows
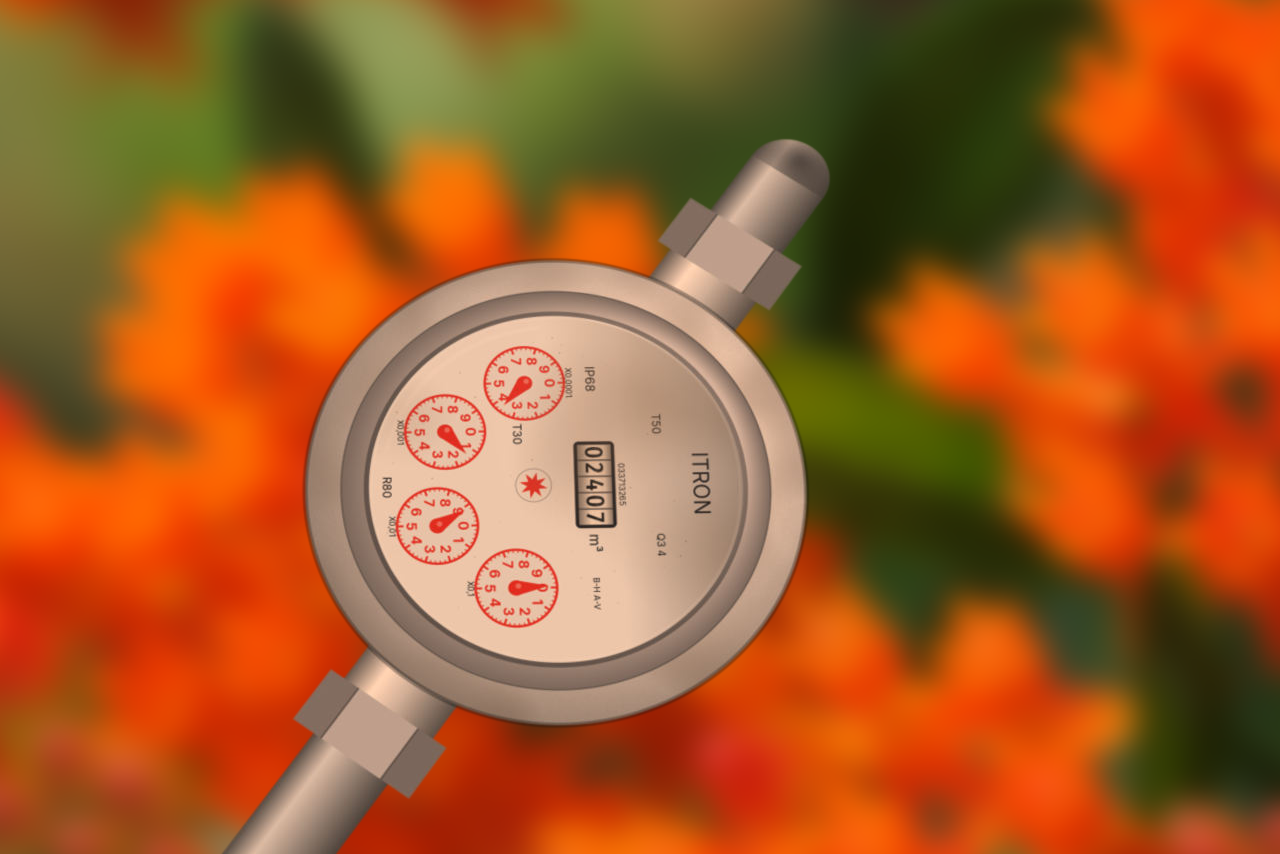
2406.9913 m³
